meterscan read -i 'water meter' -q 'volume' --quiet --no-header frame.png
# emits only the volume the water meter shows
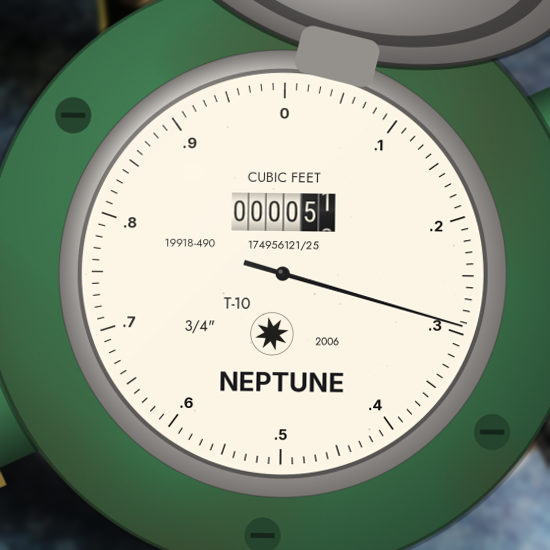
51.29 ft³
